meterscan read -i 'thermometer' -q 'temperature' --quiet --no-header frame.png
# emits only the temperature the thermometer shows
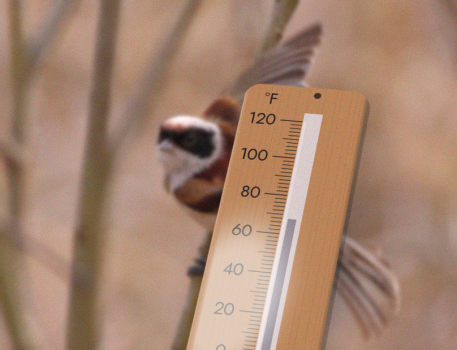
68 °F
